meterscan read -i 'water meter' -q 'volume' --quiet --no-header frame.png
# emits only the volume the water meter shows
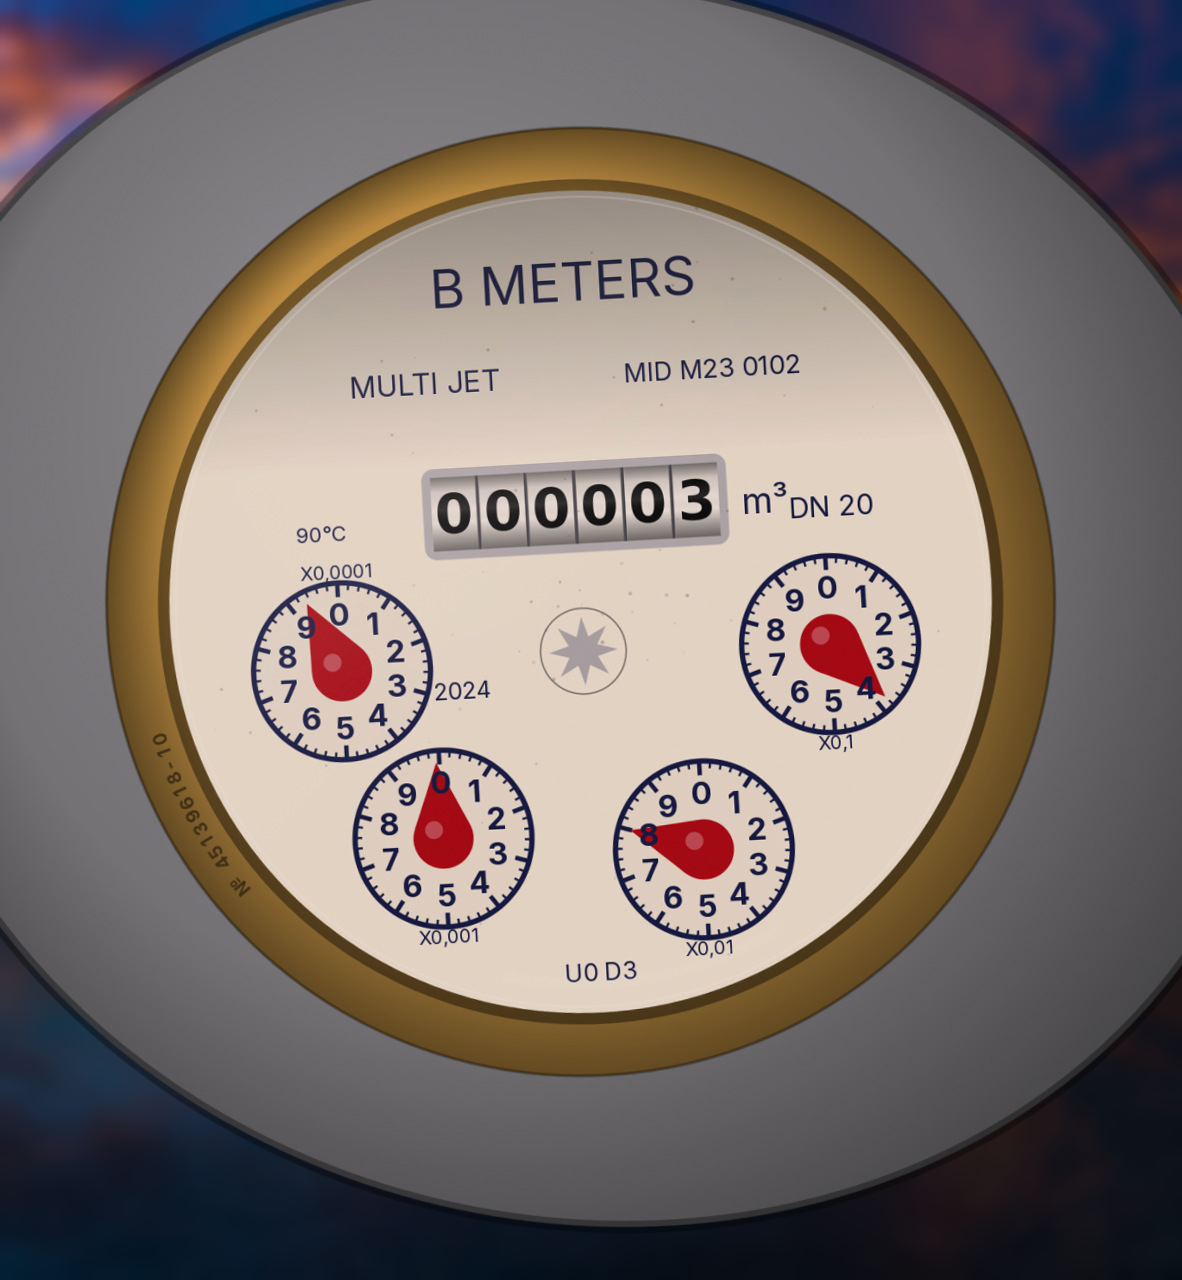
3.3799 m³
